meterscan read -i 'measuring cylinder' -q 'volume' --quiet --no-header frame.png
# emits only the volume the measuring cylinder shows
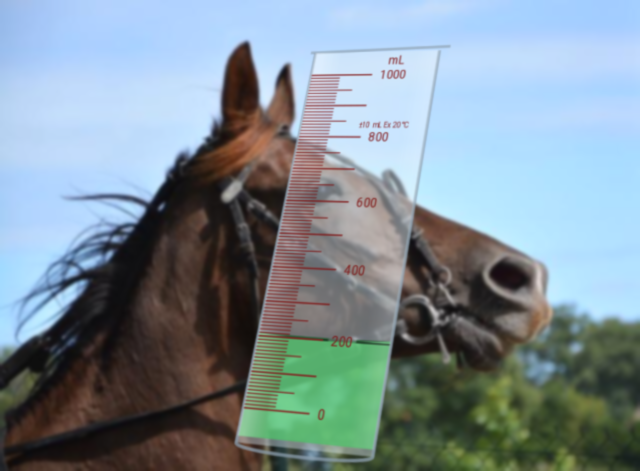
200 mL
